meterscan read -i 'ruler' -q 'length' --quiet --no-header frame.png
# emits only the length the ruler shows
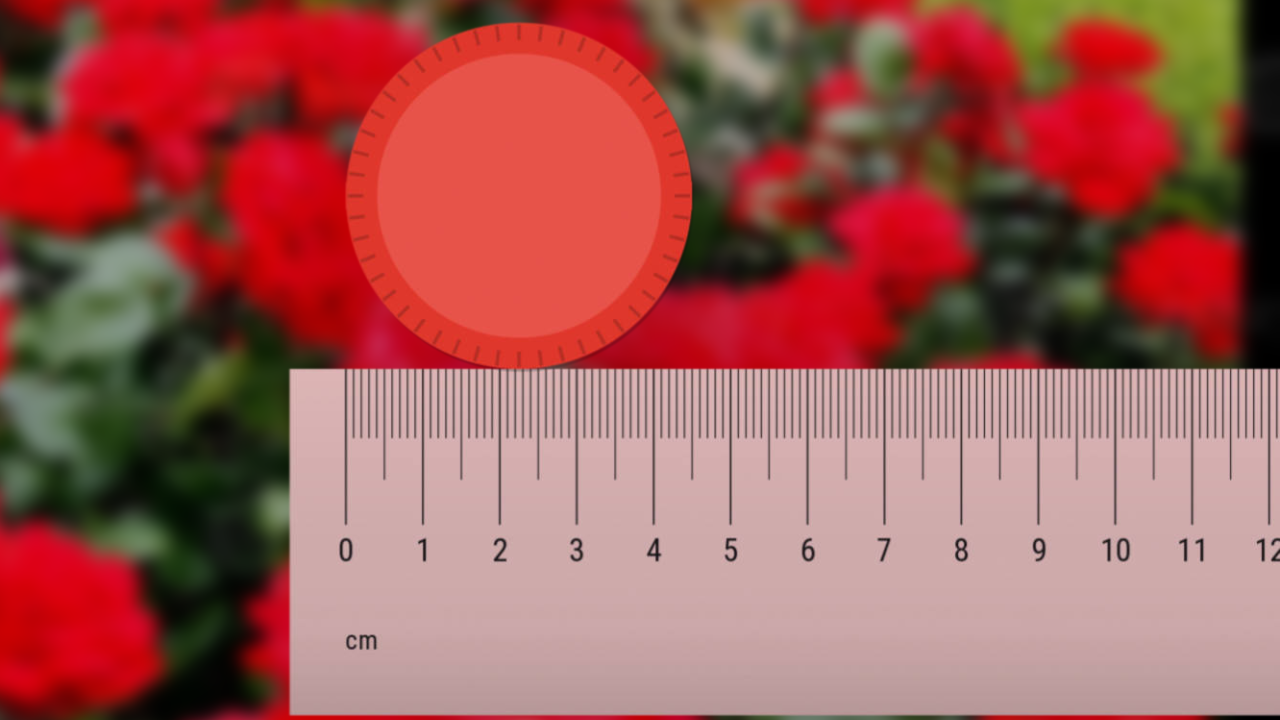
4.5 cm
